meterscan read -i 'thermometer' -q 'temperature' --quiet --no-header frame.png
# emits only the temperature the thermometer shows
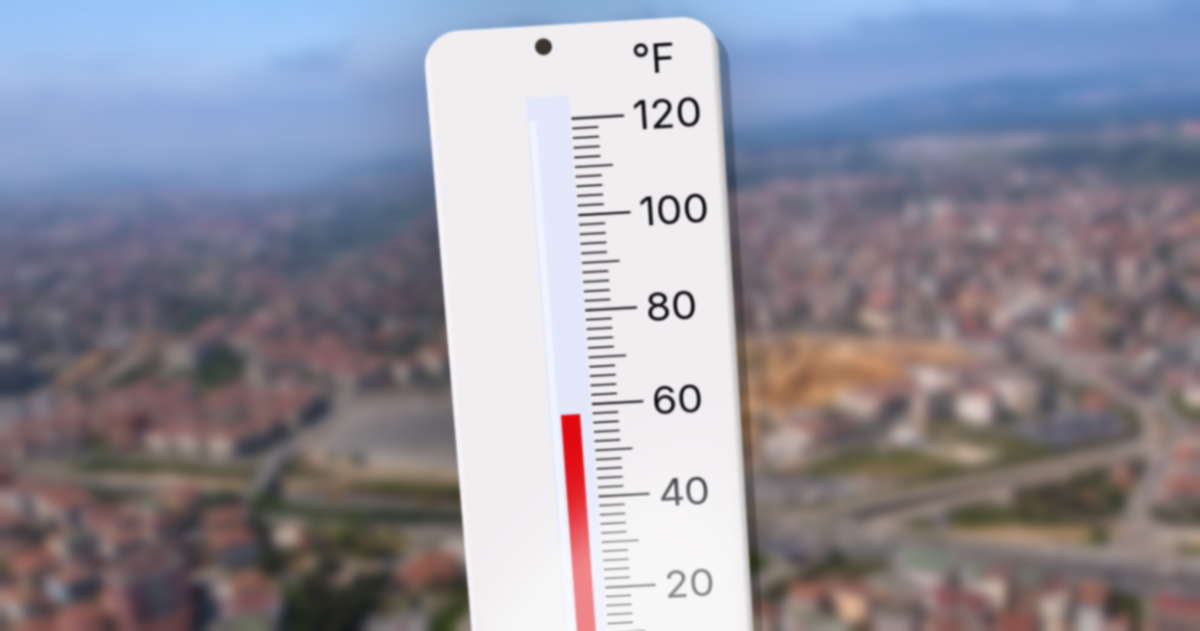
58 °F
